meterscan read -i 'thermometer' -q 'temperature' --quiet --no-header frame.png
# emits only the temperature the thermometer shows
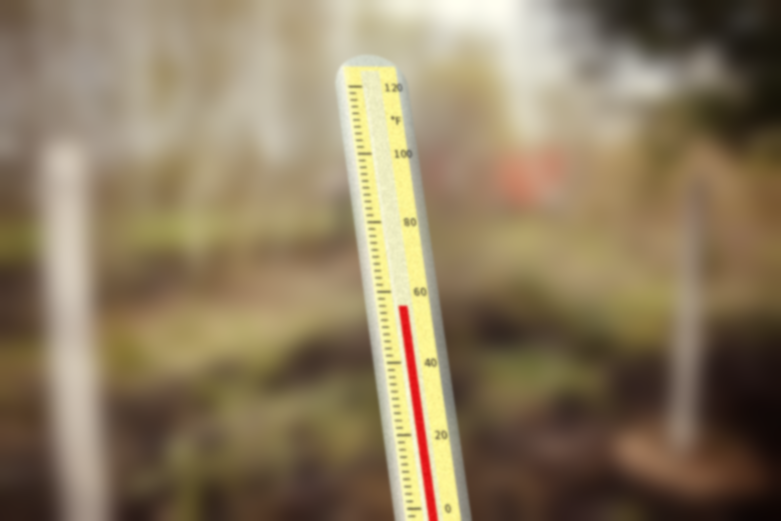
56 °F
